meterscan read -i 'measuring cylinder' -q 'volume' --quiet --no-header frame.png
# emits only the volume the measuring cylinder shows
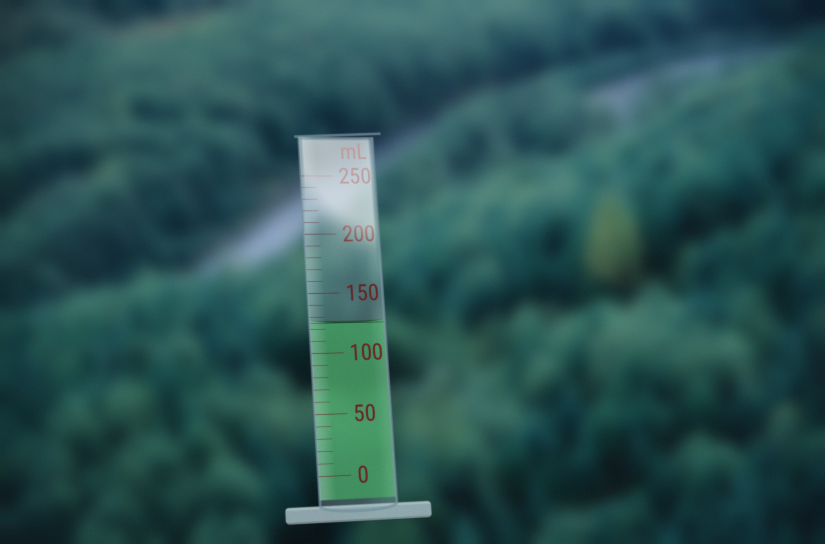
125 mL
